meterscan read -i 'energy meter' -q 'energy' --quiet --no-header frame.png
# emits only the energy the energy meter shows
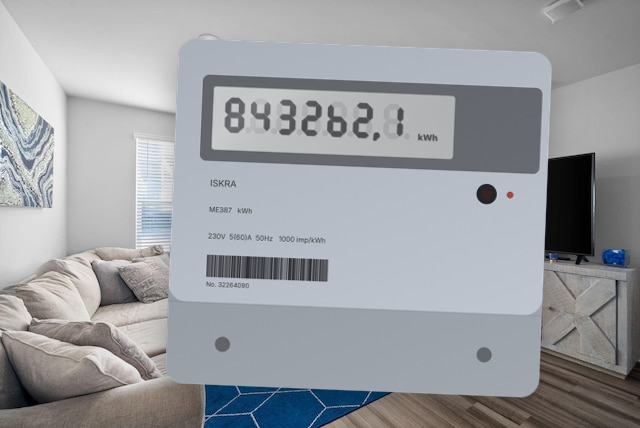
843262.1 kWh
